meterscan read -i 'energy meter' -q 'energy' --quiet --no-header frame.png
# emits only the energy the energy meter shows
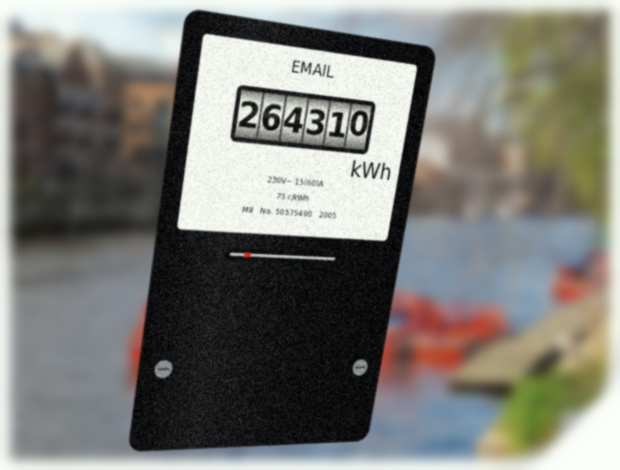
264310 kWh
